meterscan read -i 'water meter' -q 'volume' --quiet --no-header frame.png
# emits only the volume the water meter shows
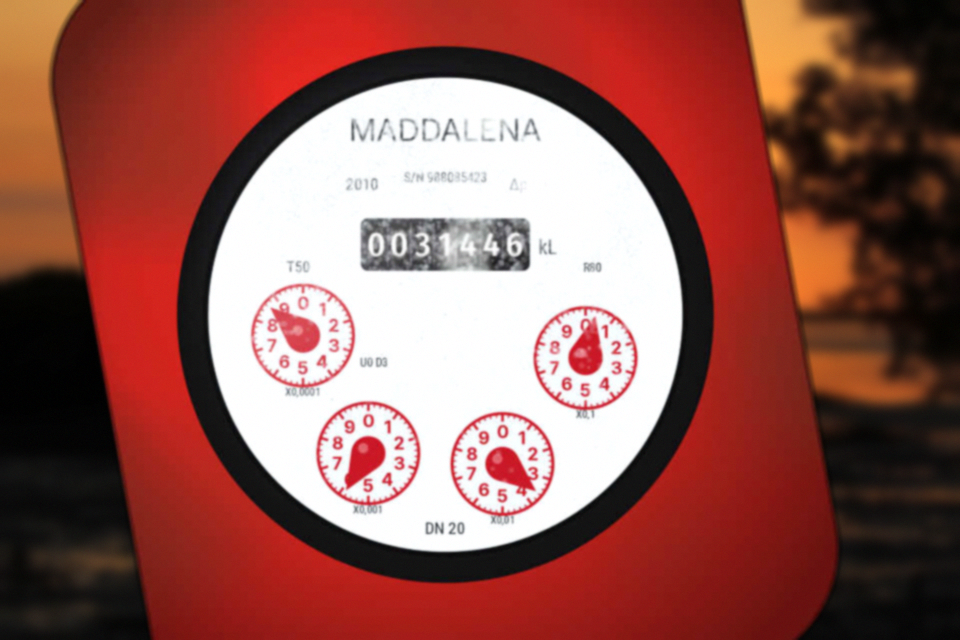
31446.0358 kL
